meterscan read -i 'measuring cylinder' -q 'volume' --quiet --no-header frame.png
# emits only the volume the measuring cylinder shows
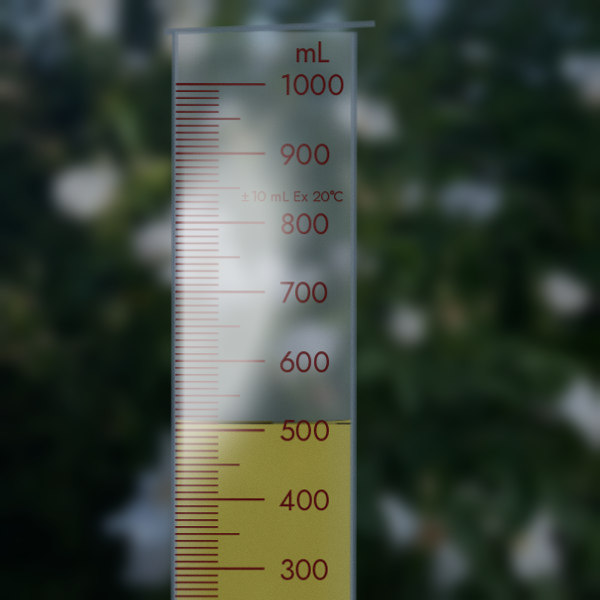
510 mL
